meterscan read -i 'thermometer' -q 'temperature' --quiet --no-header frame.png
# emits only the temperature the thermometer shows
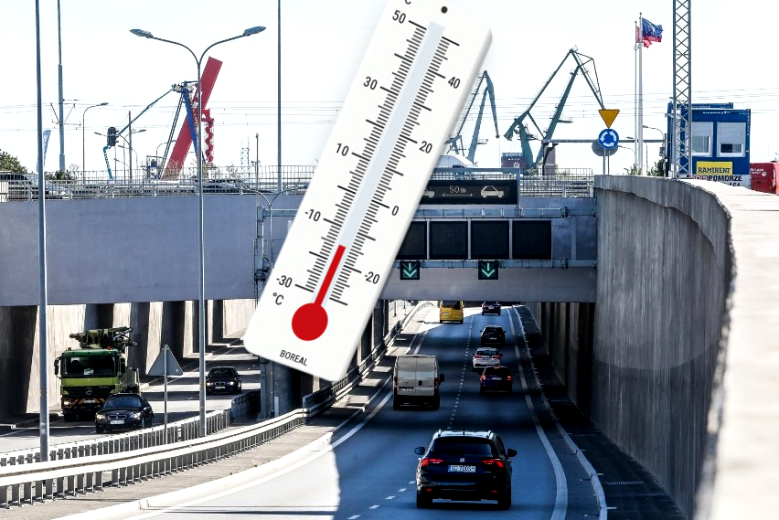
-15 °C
